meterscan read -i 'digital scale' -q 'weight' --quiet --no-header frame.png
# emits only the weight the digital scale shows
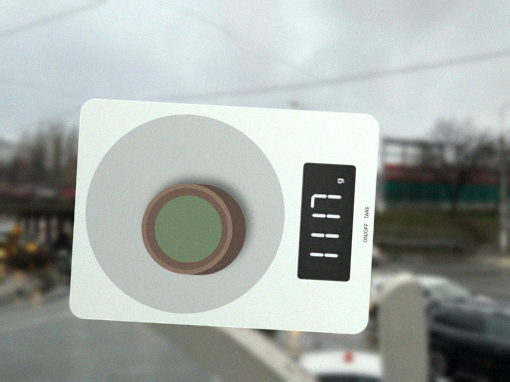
1117 g
